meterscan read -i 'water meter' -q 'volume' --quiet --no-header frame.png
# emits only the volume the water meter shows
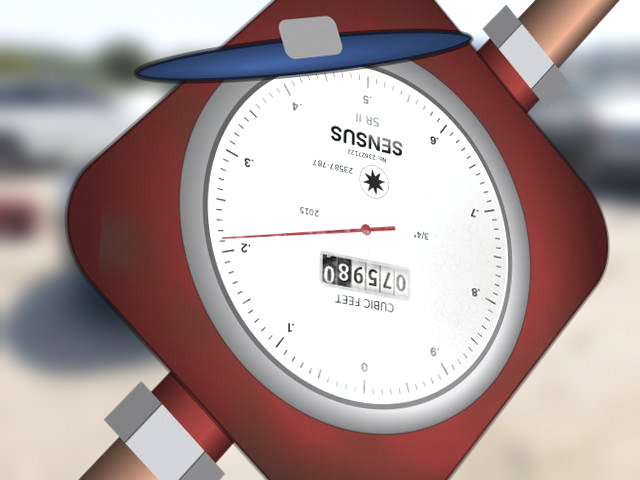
75980.21 ft³
